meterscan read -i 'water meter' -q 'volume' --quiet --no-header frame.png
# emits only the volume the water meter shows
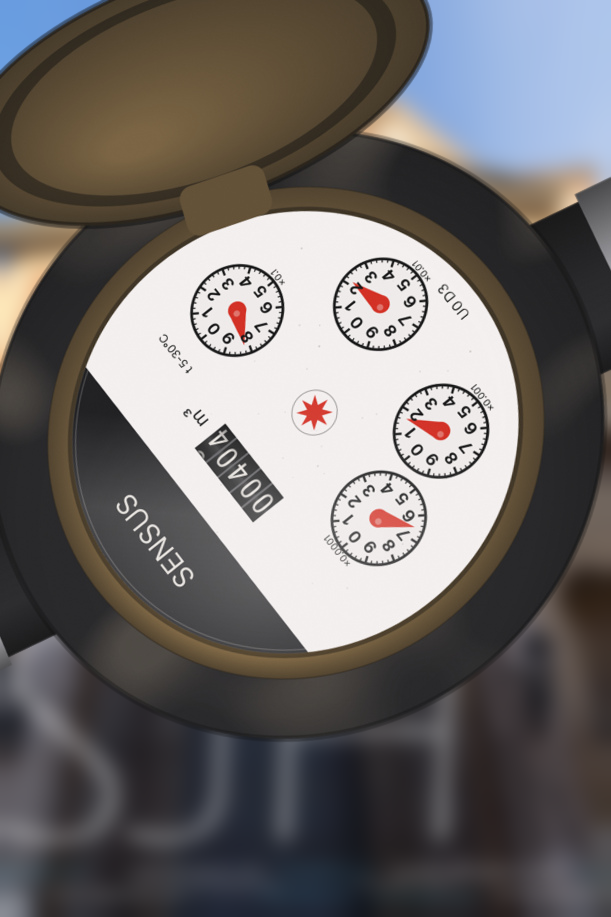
403.8216 m³
